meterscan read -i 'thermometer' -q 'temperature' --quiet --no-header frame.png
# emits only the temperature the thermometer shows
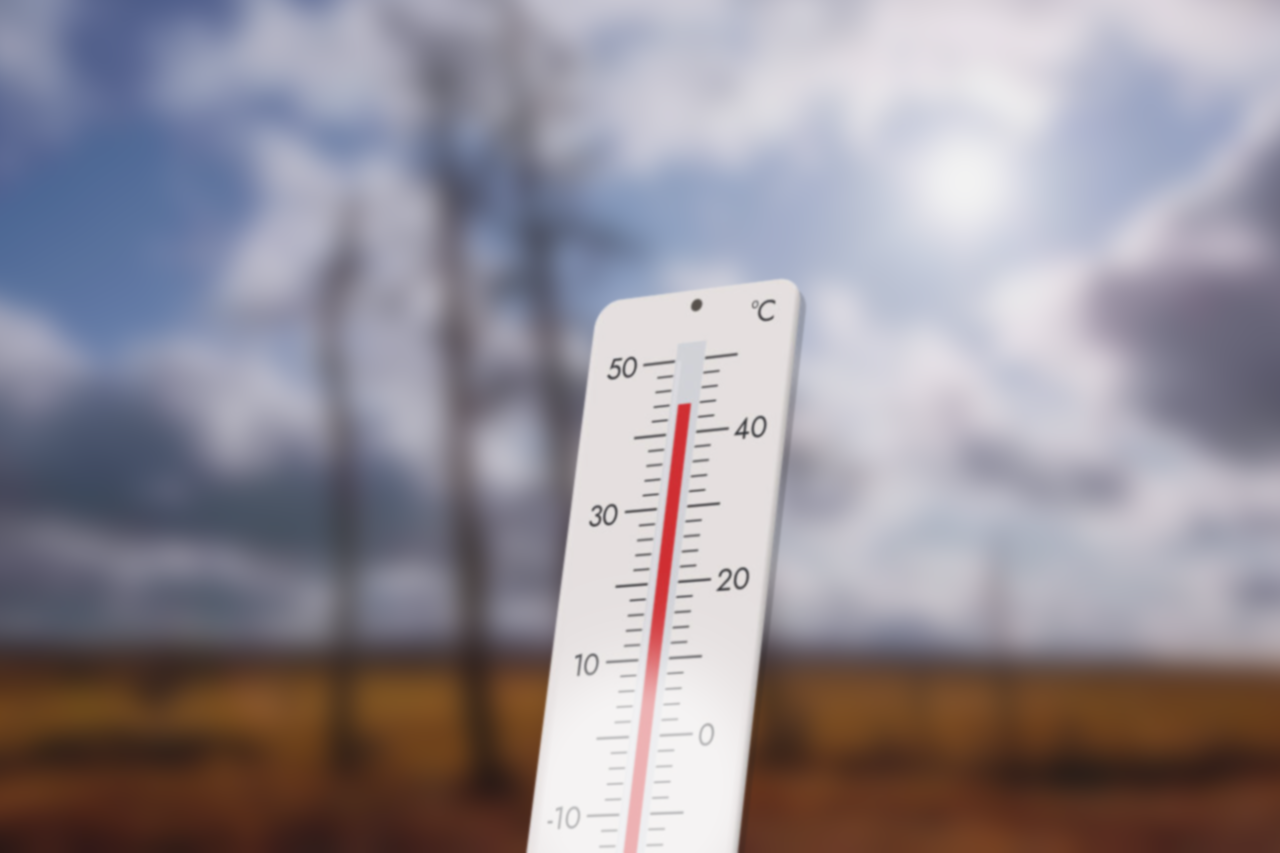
44 °C
